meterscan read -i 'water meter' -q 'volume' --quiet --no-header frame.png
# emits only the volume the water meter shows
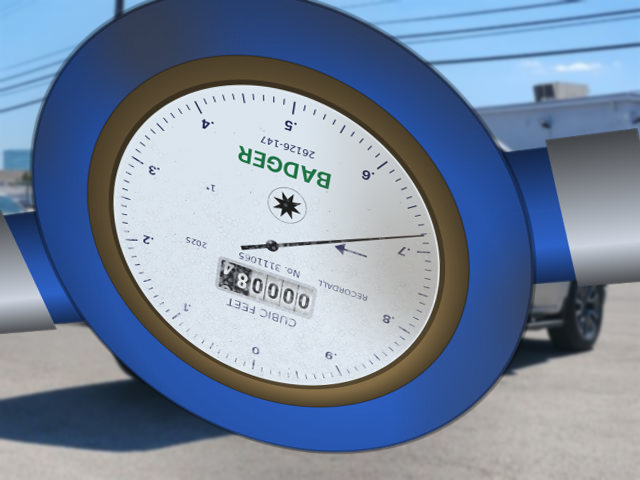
83.68 ft³
